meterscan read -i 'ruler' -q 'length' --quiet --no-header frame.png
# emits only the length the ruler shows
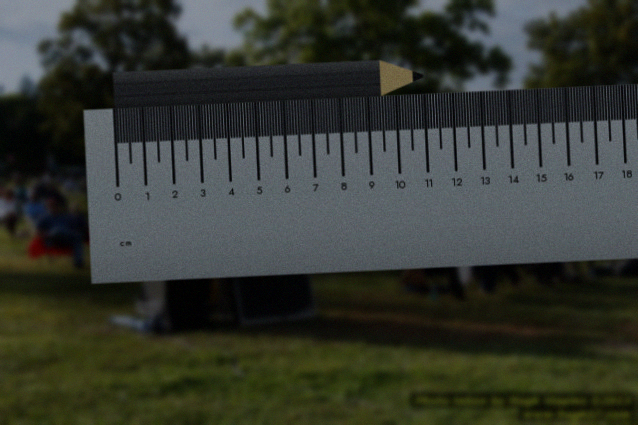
11 cm
